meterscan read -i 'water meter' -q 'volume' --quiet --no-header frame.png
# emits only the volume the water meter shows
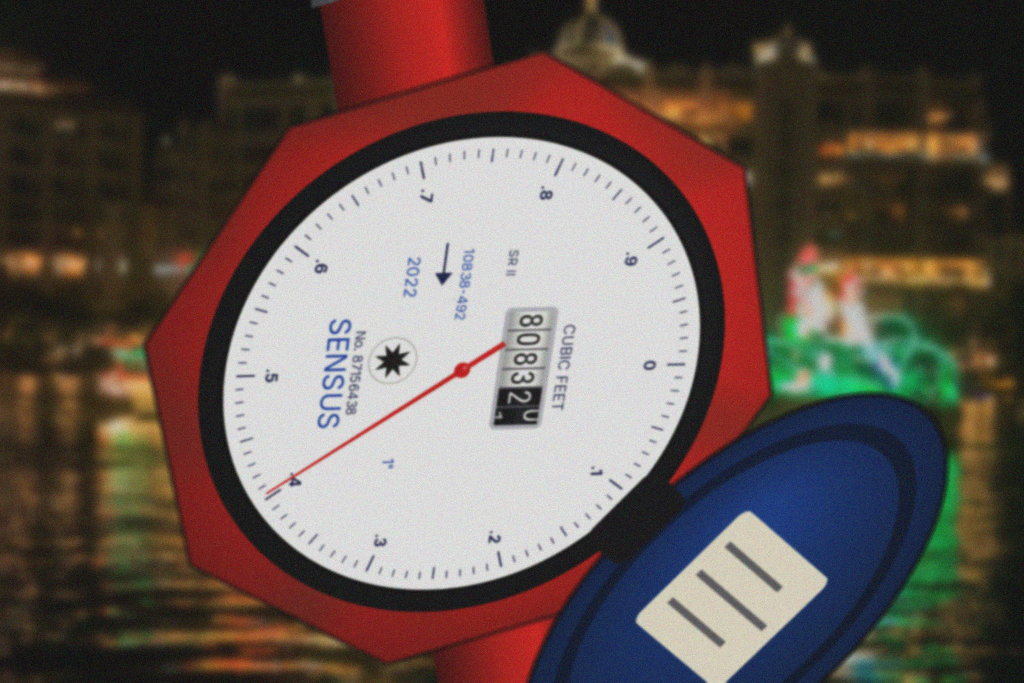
808320.40 ft³
